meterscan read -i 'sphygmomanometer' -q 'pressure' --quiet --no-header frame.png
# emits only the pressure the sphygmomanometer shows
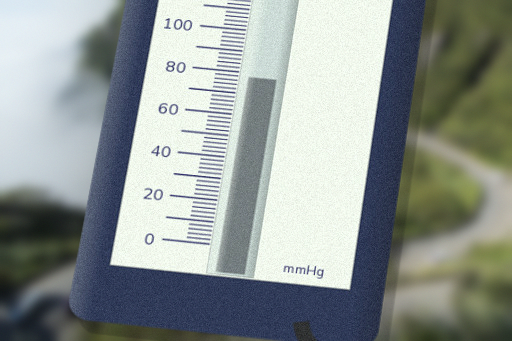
78 mmHg
